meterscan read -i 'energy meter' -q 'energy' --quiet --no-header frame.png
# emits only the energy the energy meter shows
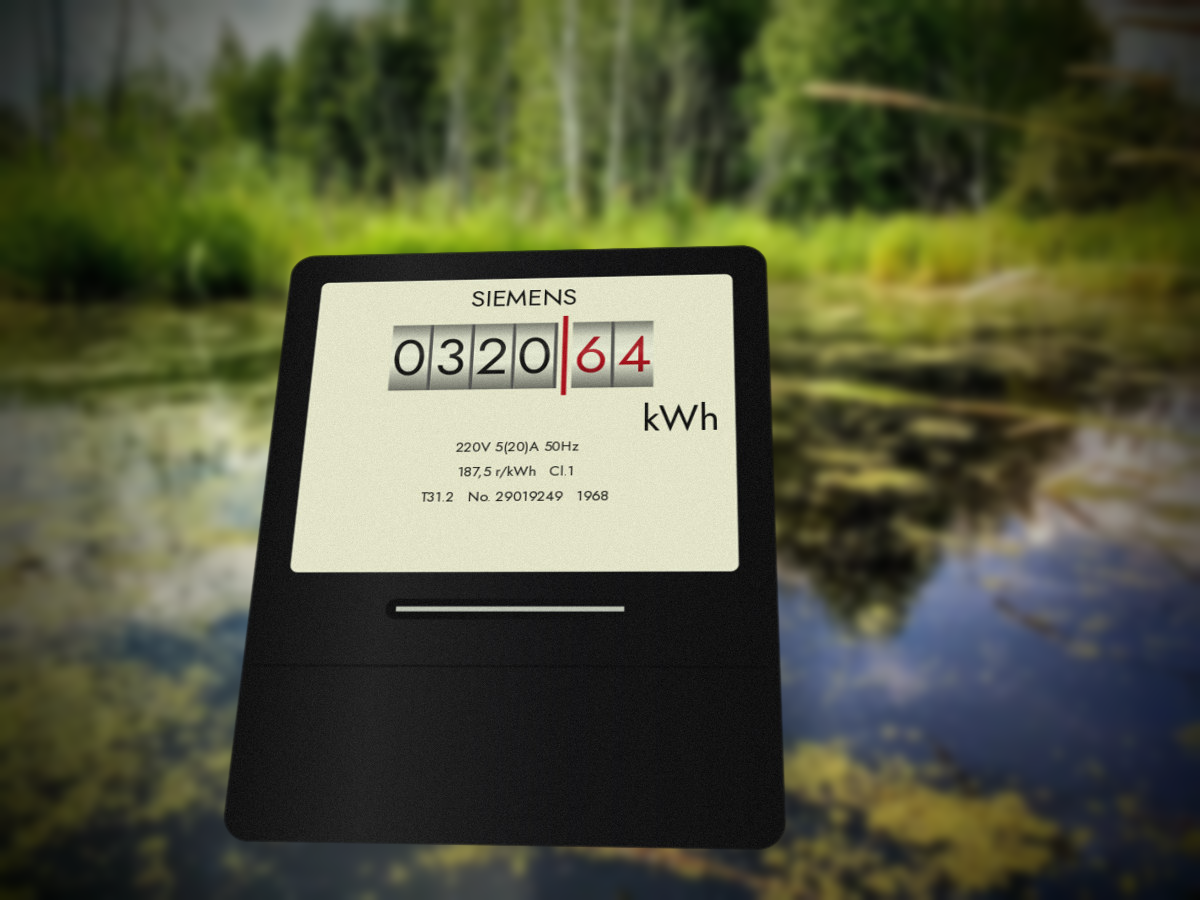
320.64 kWh
